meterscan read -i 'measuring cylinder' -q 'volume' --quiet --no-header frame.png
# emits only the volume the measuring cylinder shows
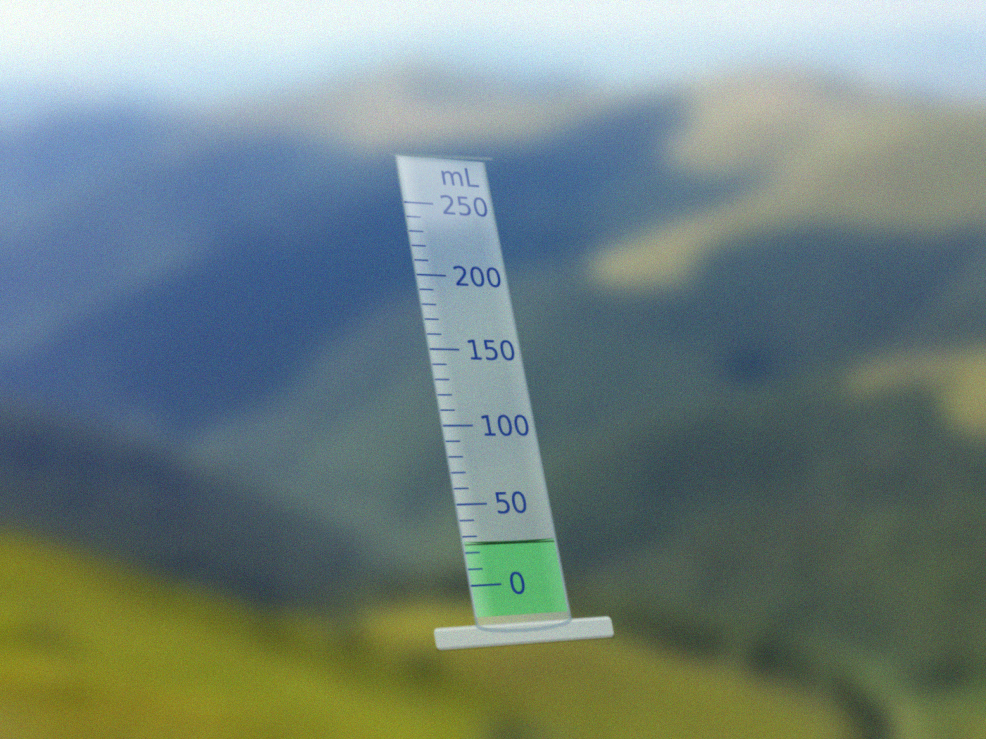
25 mL
